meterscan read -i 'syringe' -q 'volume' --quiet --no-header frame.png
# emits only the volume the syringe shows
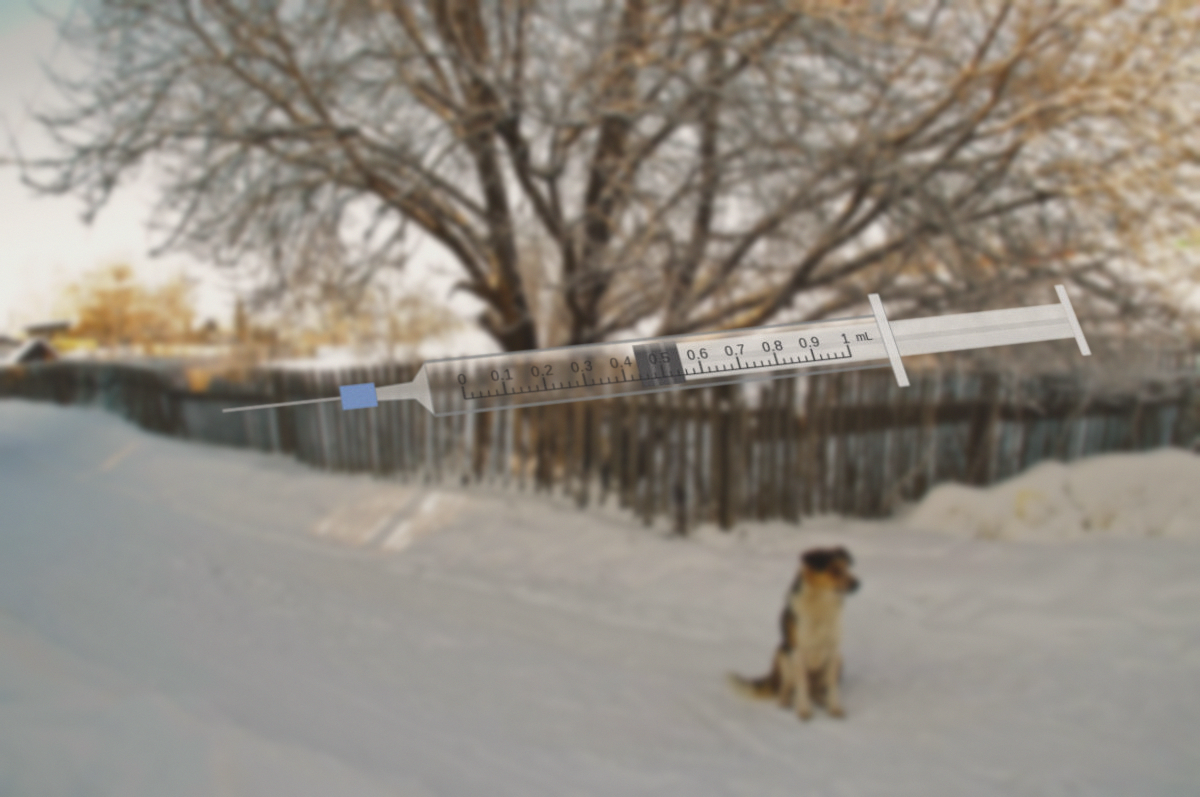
0.44 mL
